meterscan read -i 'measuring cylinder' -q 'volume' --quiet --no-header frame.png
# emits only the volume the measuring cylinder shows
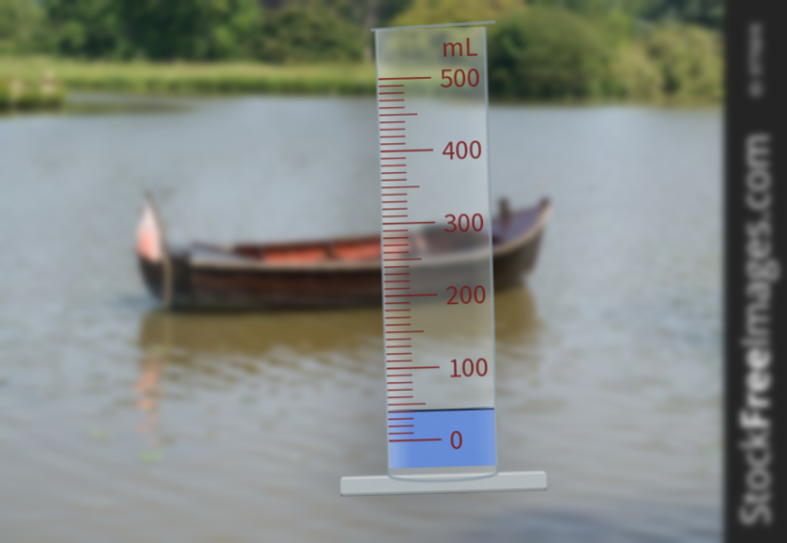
40 mL
